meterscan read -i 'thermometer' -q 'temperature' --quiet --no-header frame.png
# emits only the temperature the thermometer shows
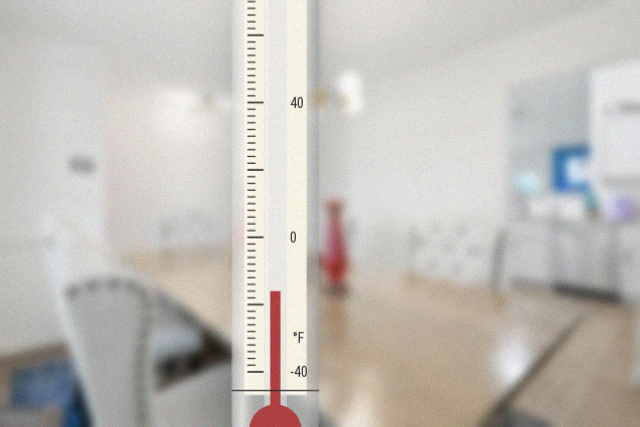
-16 °F
